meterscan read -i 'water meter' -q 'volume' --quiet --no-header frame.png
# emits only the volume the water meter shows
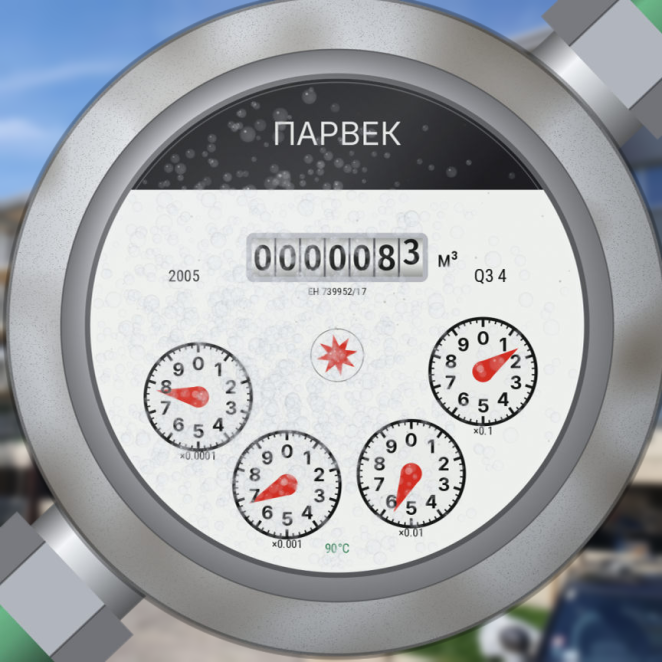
83.1567 m³
